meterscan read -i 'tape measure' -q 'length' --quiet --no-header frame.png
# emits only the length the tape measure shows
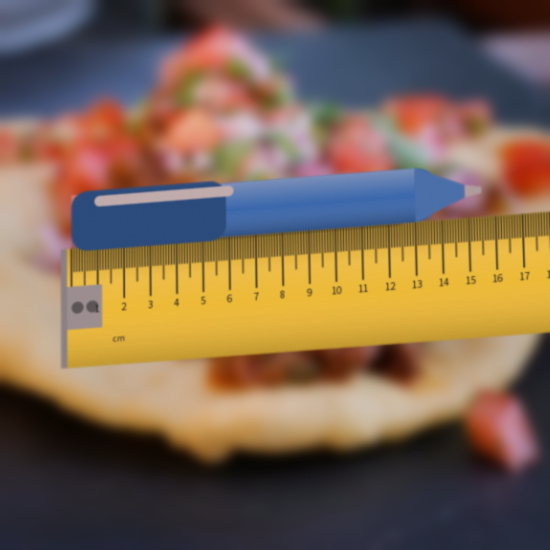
15.5 cm
